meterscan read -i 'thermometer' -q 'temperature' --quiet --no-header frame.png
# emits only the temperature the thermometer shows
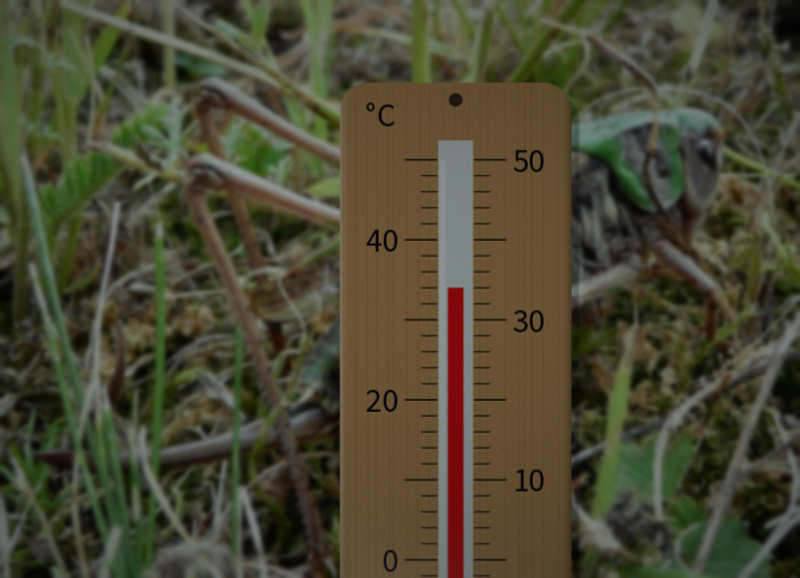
34 °C
